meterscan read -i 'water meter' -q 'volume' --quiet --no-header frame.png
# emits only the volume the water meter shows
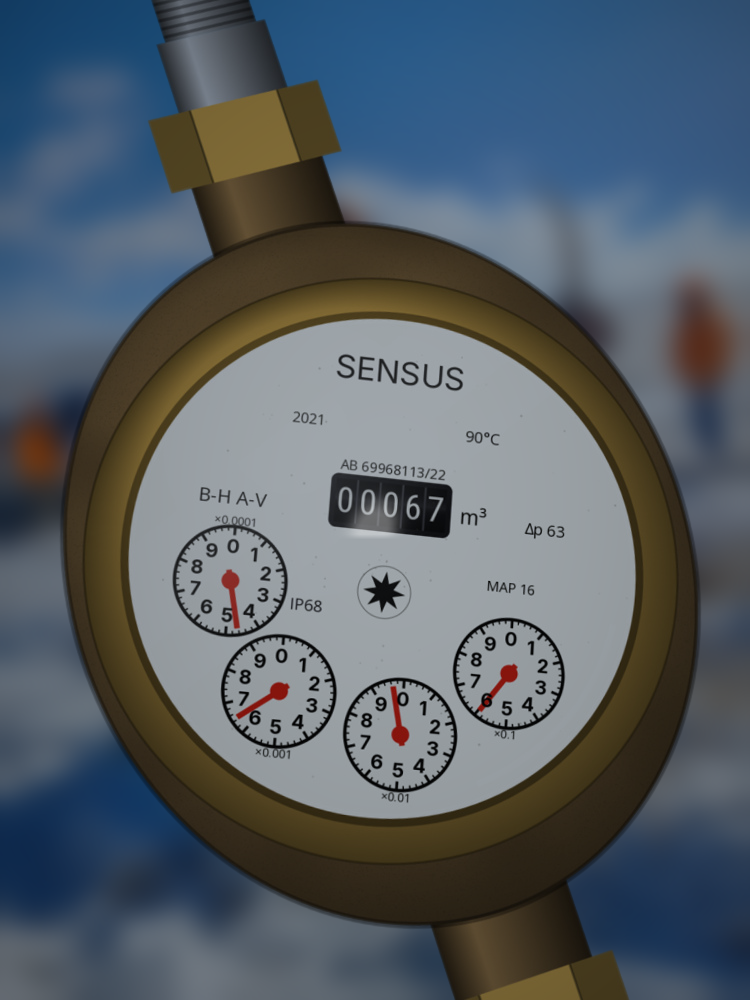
67.5964 m³
